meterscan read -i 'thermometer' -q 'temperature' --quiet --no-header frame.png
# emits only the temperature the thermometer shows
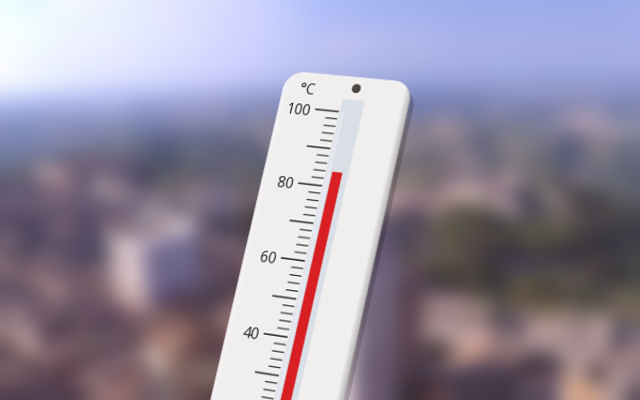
84 °C
